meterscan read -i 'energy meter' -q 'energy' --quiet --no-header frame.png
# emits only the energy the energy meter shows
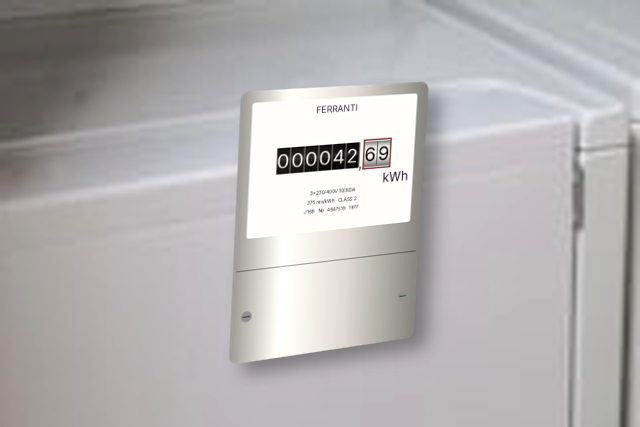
42.69 kWh
